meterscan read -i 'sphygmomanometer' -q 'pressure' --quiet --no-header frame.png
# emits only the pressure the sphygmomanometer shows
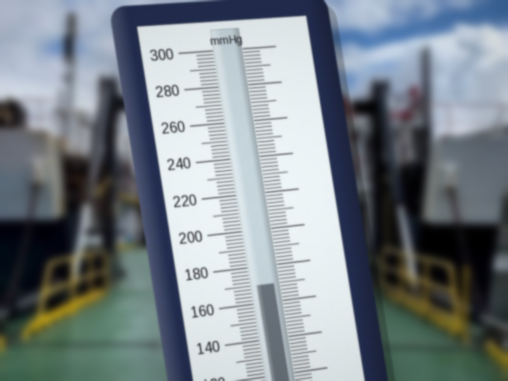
170 mmHg
